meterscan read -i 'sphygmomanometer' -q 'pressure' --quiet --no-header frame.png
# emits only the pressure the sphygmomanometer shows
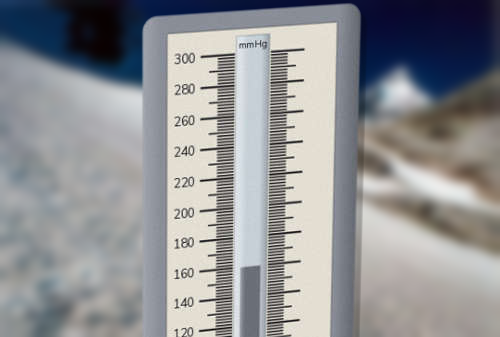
160 mmHg
